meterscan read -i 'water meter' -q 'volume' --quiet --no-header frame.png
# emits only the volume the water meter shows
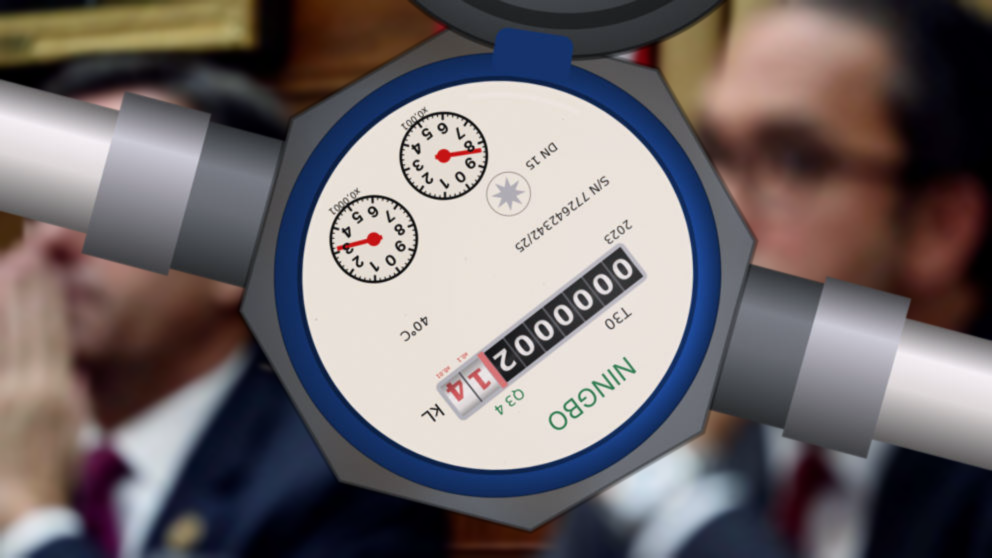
2.1383 kL
